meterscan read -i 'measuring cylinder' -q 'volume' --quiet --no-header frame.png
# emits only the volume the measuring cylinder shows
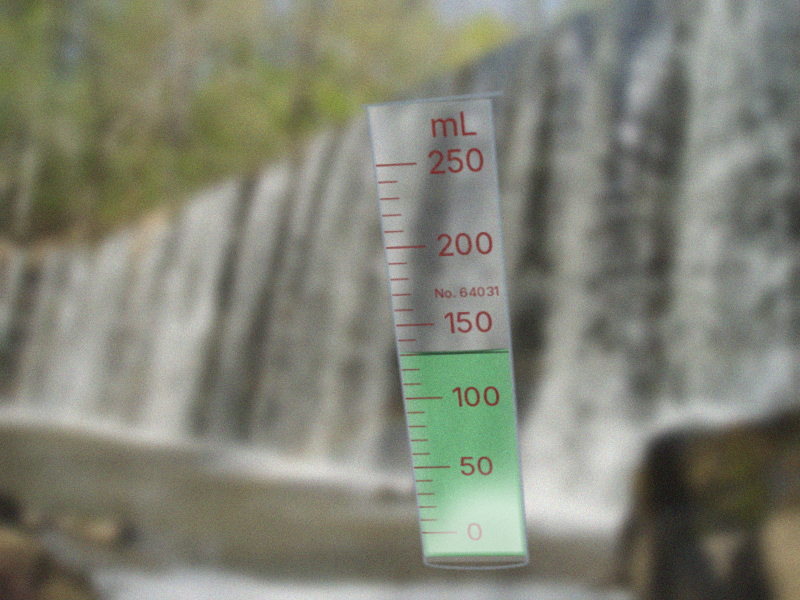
130 mL
